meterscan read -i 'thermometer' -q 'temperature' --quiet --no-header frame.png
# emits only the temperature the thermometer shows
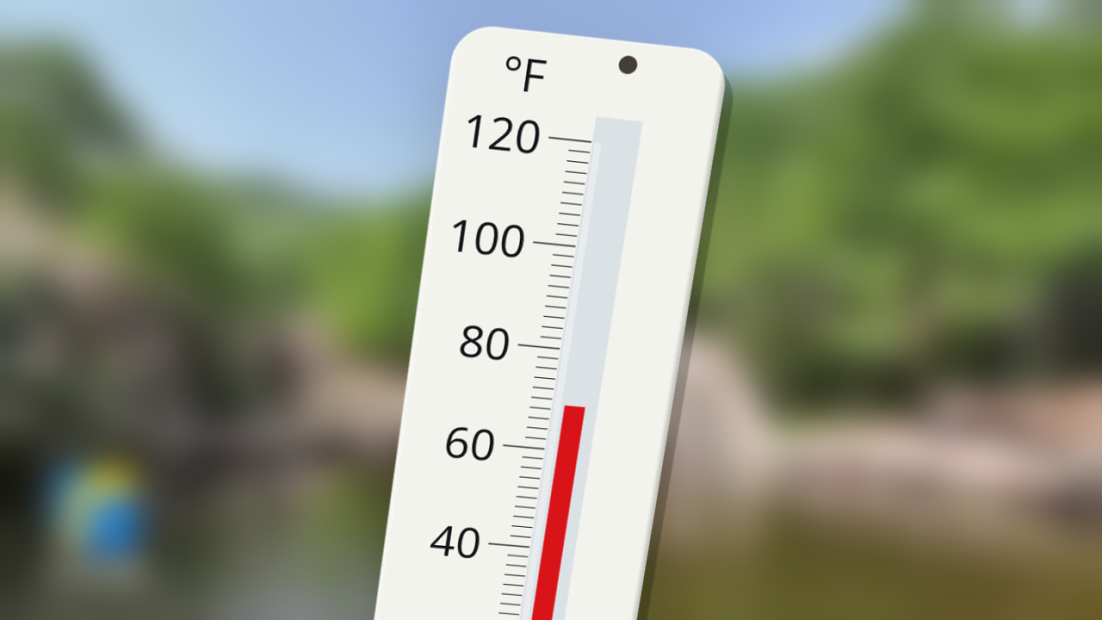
69 °F
